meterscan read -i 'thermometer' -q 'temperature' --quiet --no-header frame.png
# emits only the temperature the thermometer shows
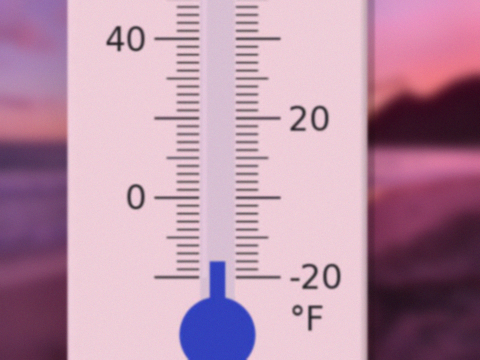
-16 °F
